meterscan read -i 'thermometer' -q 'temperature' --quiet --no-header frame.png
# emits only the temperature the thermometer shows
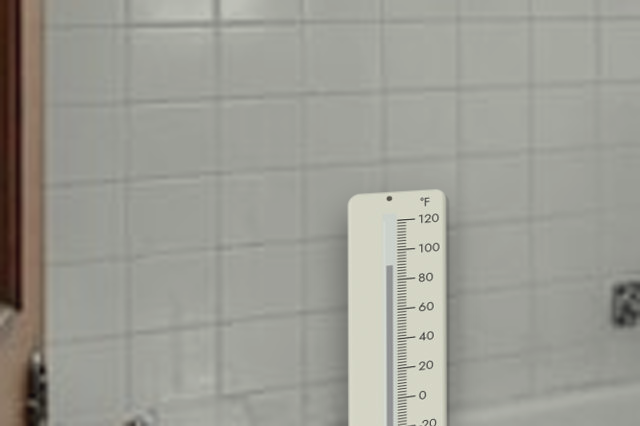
90 °F
